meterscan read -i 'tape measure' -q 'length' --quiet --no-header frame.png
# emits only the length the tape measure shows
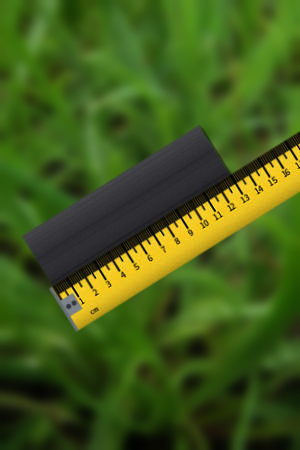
13 cm
